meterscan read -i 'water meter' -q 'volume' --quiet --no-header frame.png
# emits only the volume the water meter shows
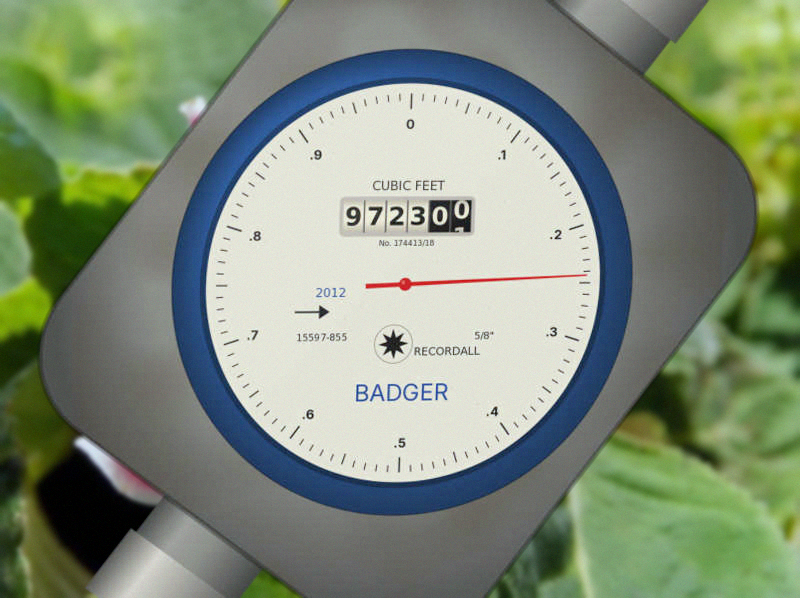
972300.24 ft³
